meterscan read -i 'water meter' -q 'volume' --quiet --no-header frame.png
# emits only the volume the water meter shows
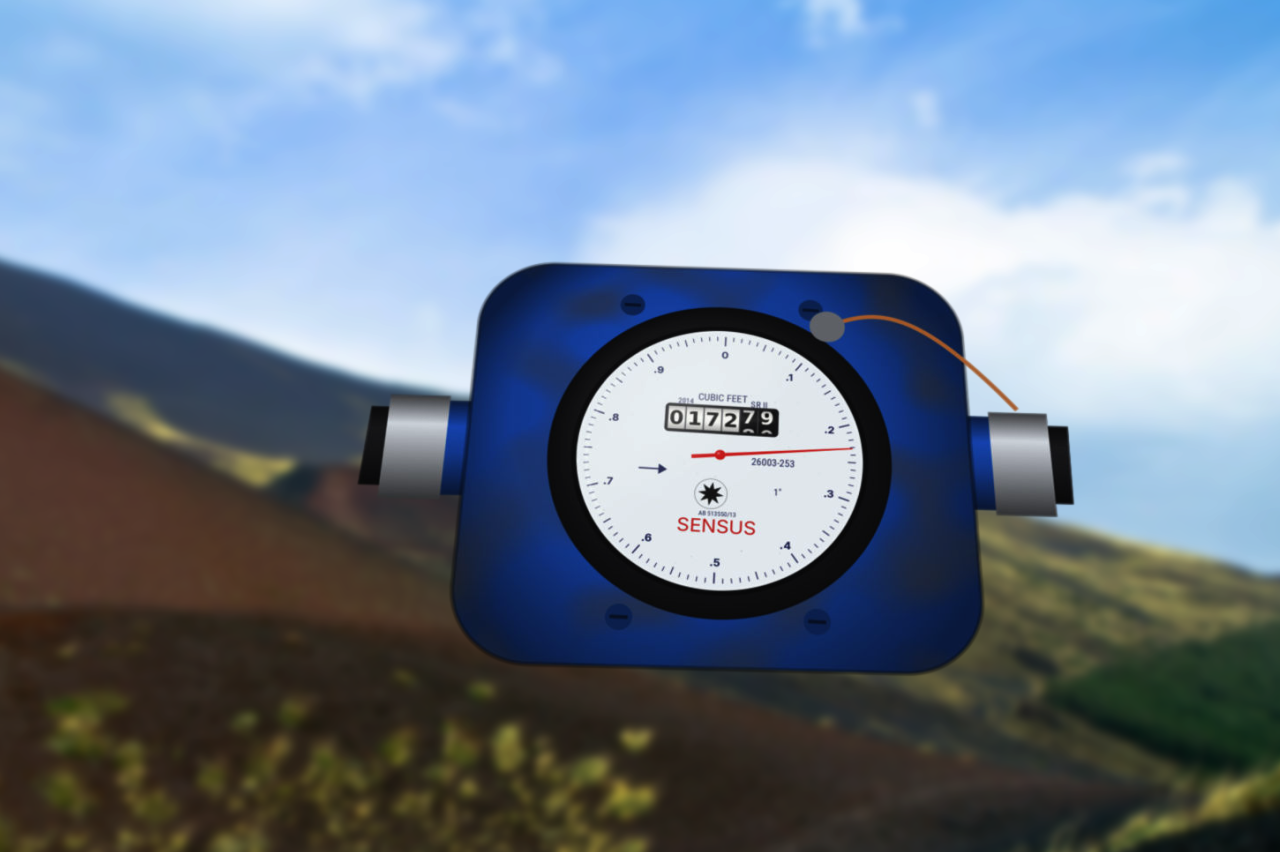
17279.23 ft³
